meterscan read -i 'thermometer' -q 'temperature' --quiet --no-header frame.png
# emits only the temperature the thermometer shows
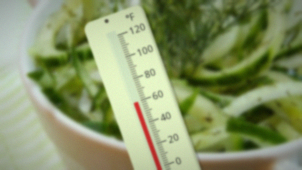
60 °F
